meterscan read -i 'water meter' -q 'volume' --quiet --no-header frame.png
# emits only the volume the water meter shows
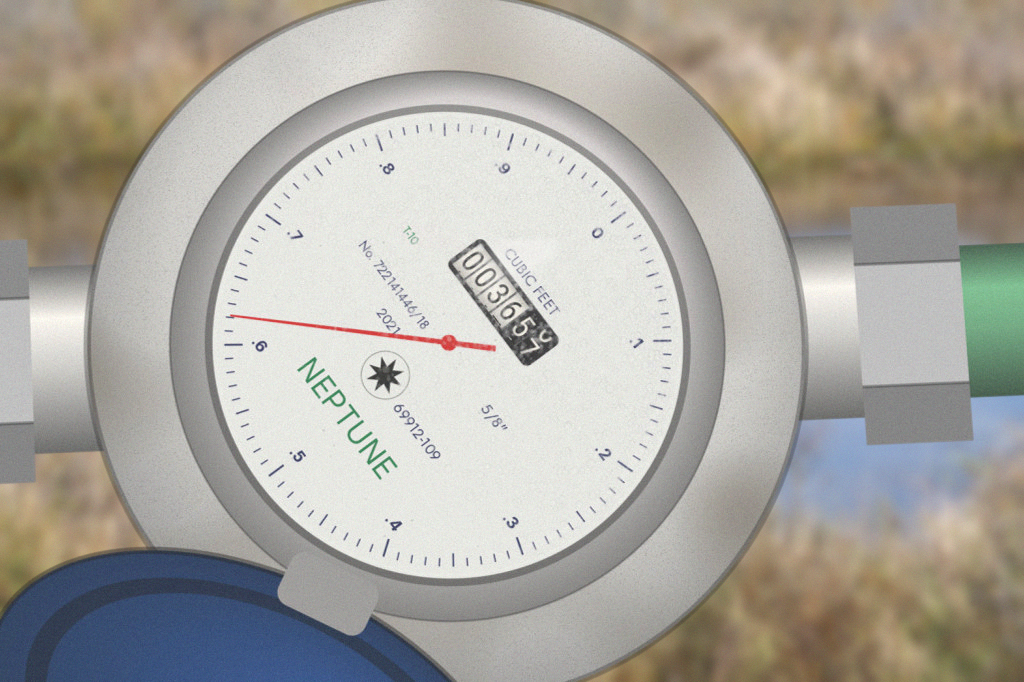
3656.62 ft³
